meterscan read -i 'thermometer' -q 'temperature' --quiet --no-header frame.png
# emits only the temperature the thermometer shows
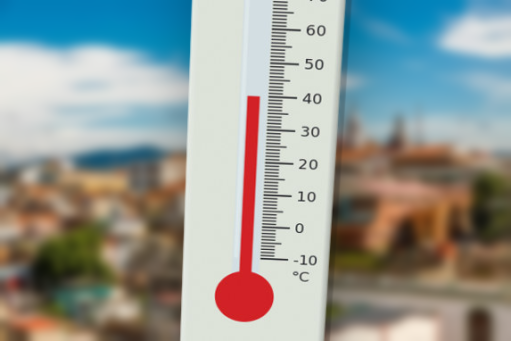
40 °C
